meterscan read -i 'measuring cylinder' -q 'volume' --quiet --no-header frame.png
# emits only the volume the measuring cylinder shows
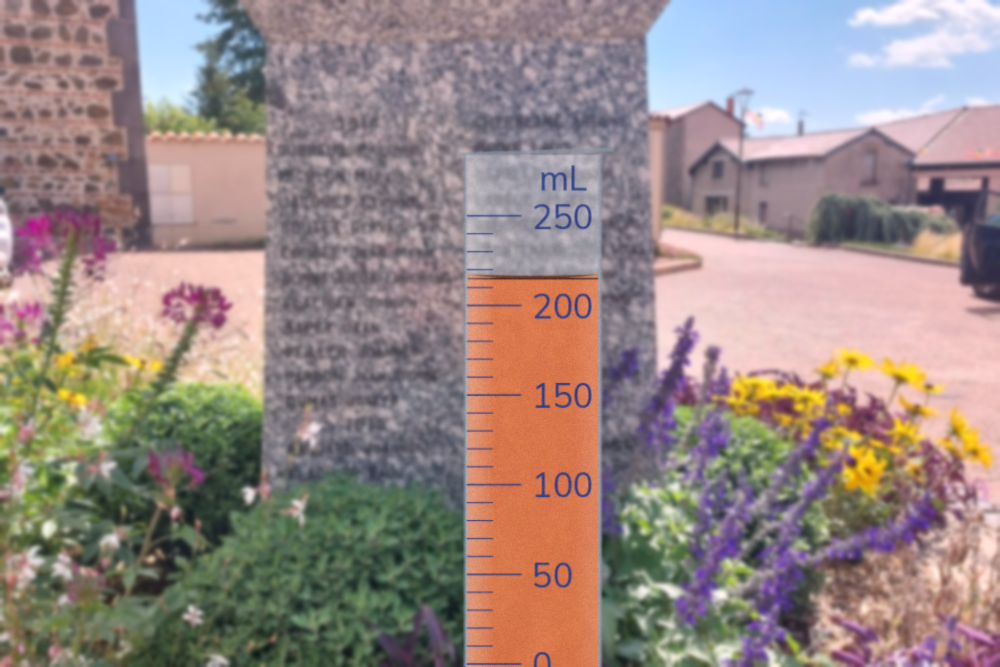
215 mL
